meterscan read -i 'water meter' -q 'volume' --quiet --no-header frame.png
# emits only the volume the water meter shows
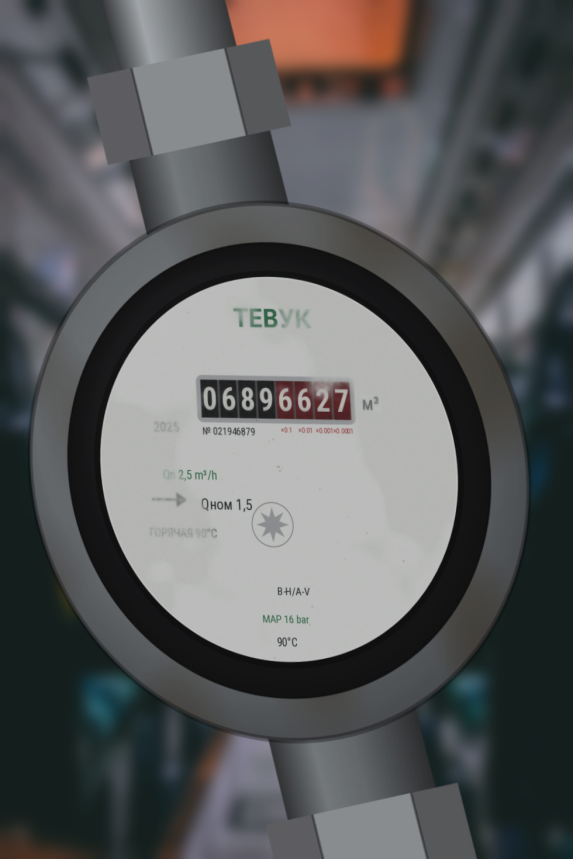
689.6627 m³
